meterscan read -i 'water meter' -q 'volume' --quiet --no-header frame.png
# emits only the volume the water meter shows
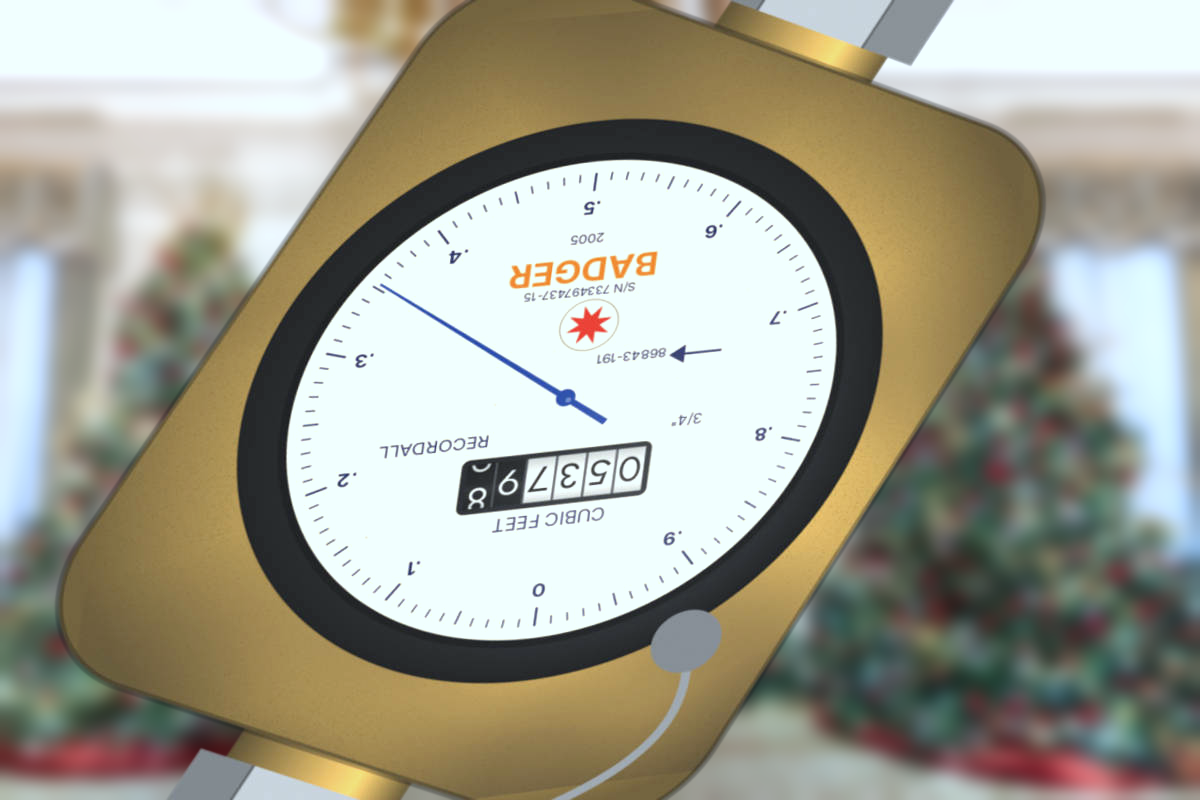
53798.35 ft³
